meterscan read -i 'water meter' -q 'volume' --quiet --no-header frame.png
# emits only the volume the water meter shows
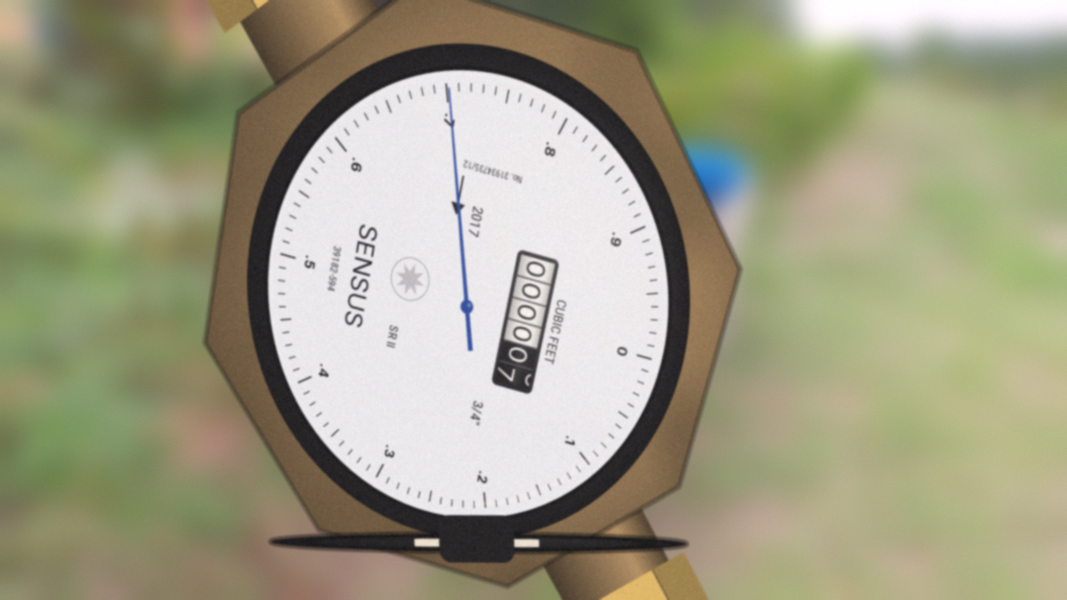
6.70 ft³
